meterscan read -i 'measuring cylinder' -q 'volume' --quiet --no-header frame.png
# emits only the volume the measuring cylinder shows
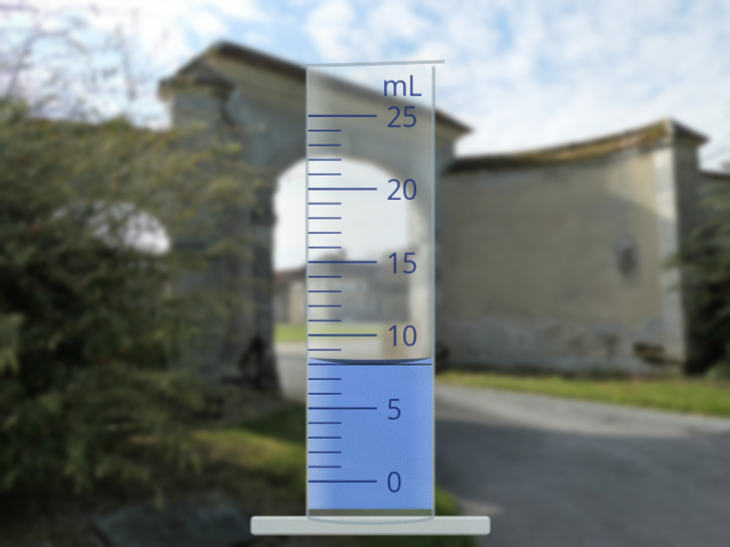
8 mL
